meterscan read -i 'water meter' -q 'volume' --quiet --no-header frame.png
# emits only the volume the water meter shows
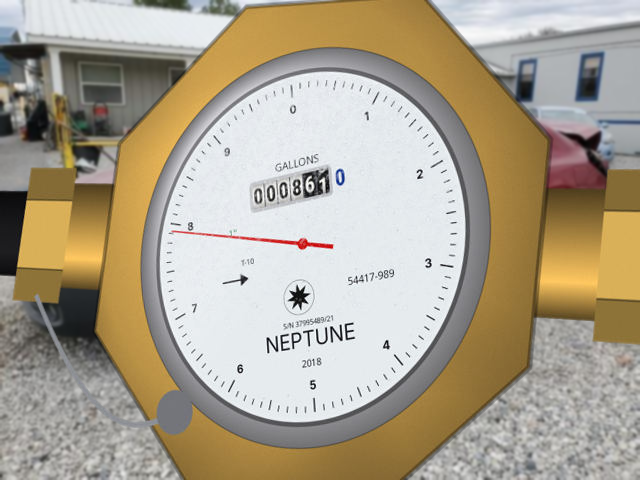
8607.9 gal
